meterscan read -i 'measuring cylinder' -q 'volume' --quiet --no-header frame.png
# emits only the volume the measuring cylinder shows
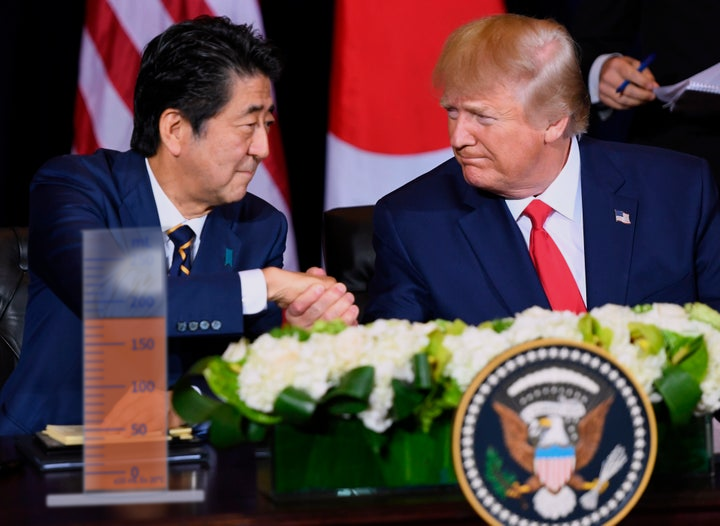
180 mL
